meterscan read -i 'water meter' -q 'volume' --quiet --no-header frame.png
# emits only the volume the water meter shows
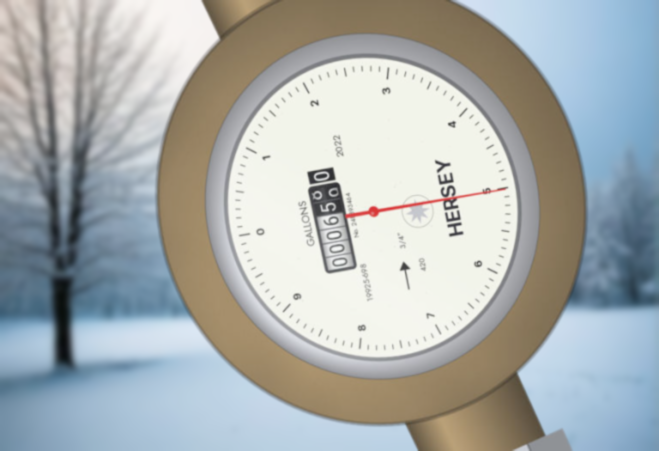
6585.0 gal
